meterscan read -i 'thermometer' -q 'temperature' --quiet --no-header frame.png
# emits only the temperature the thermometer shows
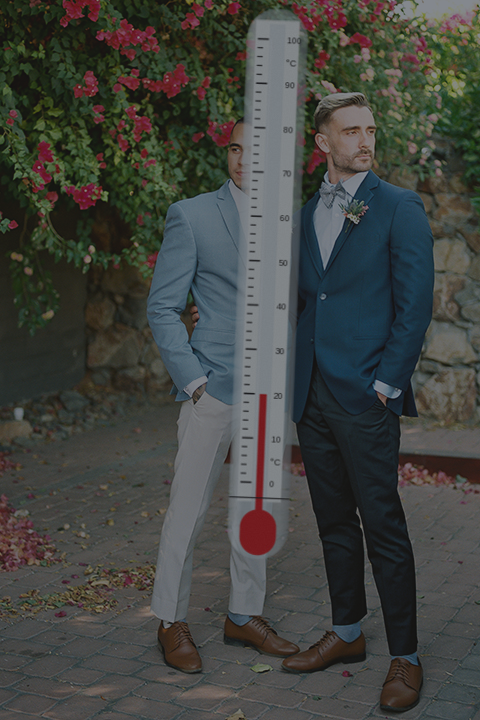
20 °C
